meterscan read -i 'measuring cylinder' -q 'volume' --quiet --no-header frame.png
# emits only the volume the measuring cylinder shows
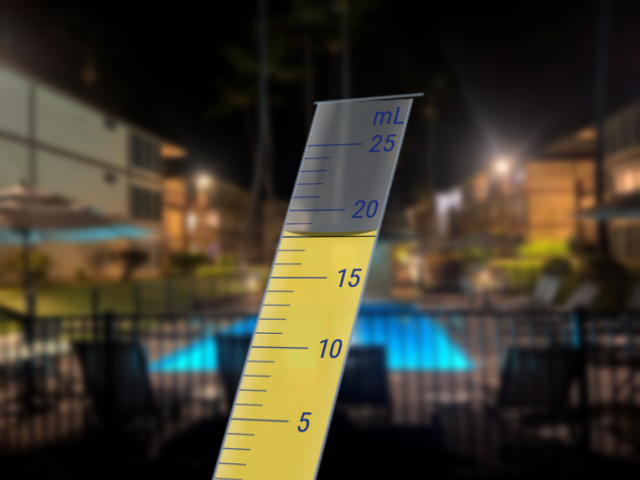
18 mL
